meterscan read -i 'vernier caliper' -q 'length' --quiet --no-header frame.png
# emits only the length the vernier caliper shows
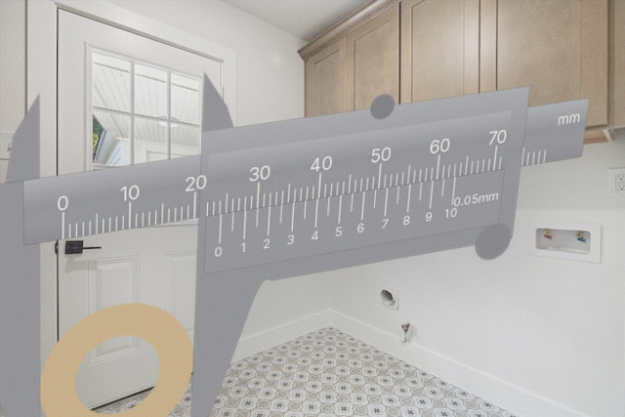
24.2 mm
